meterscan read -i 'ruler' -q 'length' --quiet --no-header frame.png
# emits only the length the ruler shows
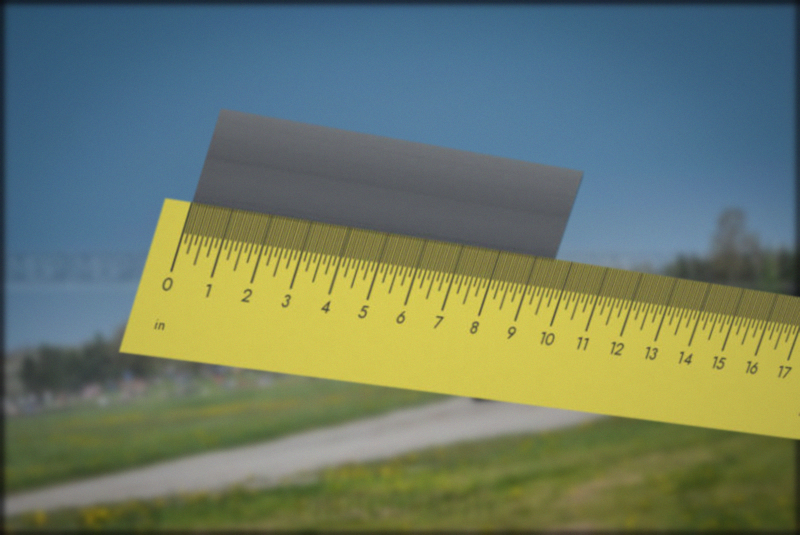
9.5 in
